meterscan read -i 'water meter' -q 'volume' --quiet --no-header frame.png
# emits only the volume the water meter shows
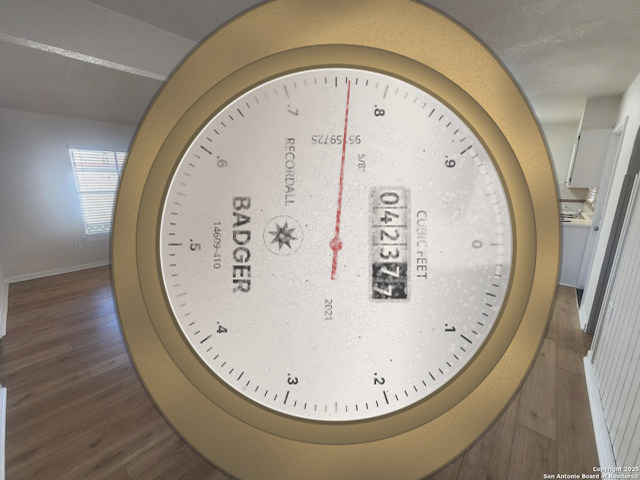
42376.76 ft³
